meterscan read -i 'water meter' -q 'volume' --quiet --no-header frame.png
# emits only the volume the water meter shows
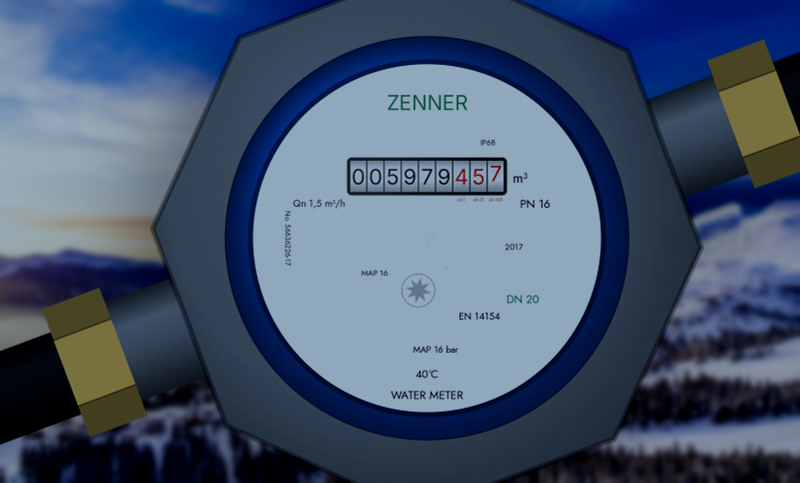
5979.457 m³
